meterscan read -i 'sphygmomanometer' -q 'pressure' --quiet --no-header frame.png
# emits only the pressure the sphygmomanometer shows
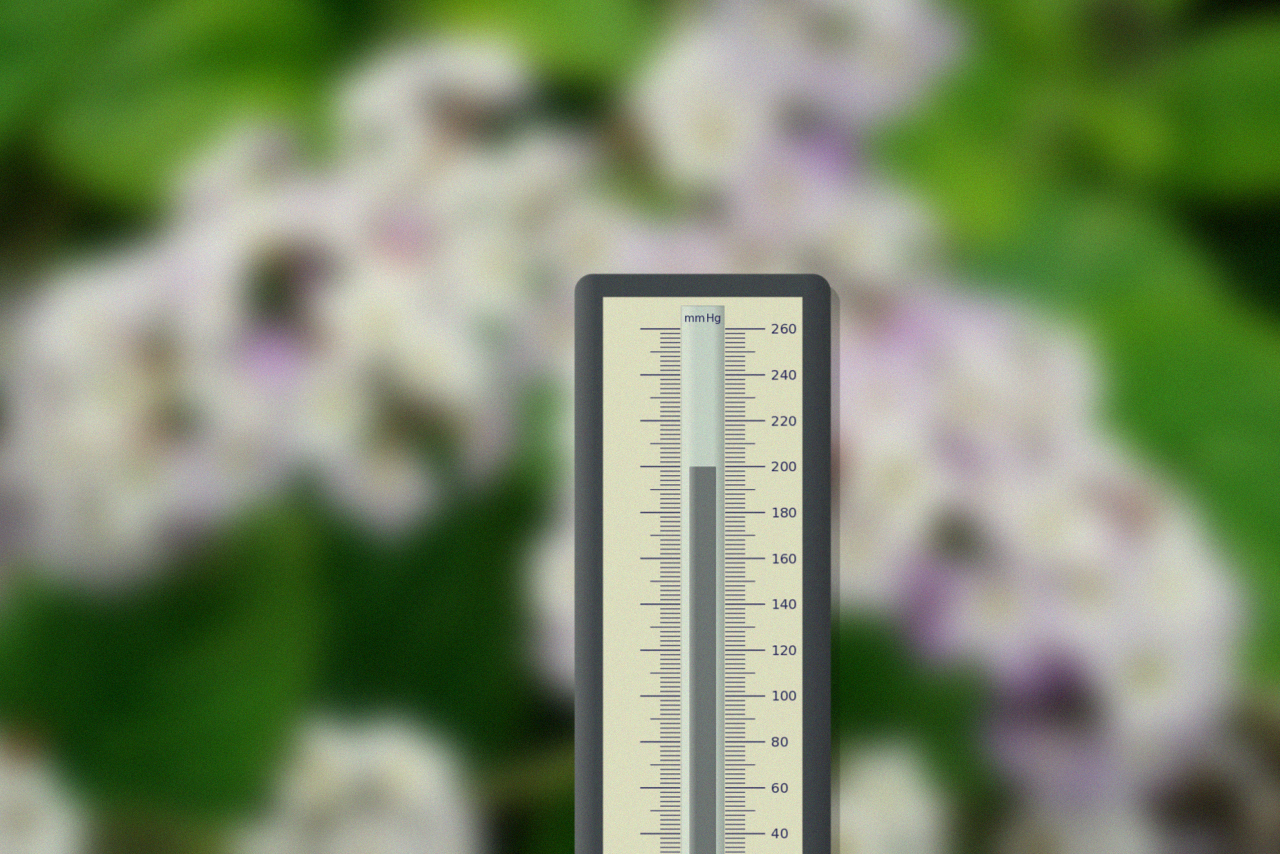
200 mmHg
